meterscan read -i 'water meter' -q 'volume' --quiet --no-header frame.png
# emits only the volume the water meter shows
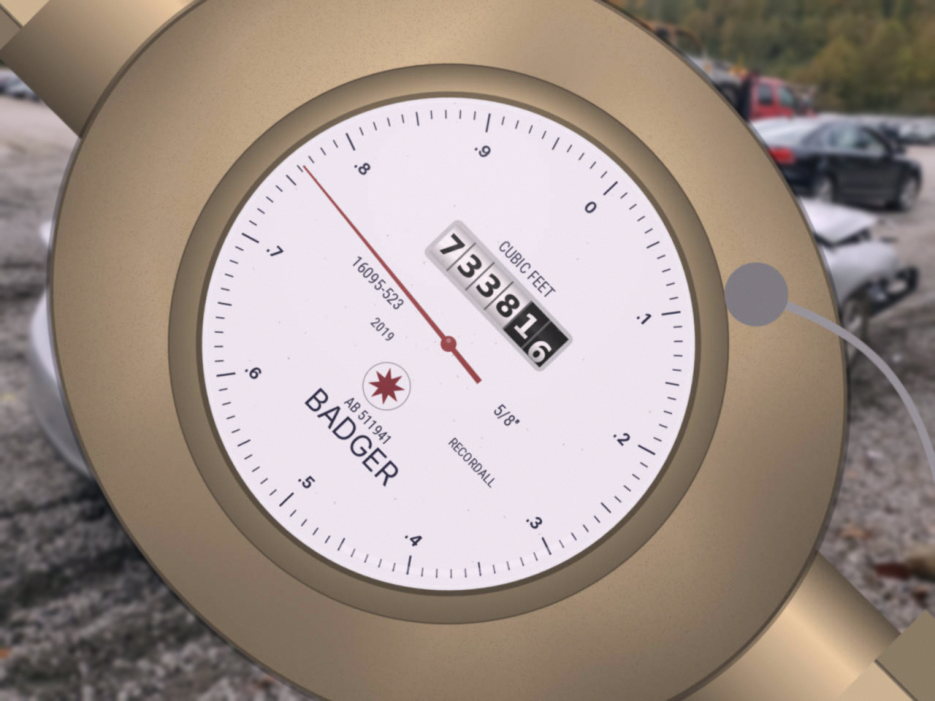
733815.76 ft³
